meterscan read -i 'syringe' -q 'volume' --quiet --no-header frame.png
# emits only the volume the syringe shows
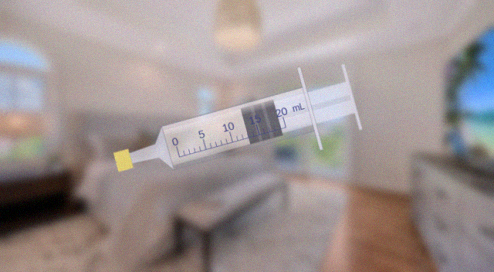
13 mL
